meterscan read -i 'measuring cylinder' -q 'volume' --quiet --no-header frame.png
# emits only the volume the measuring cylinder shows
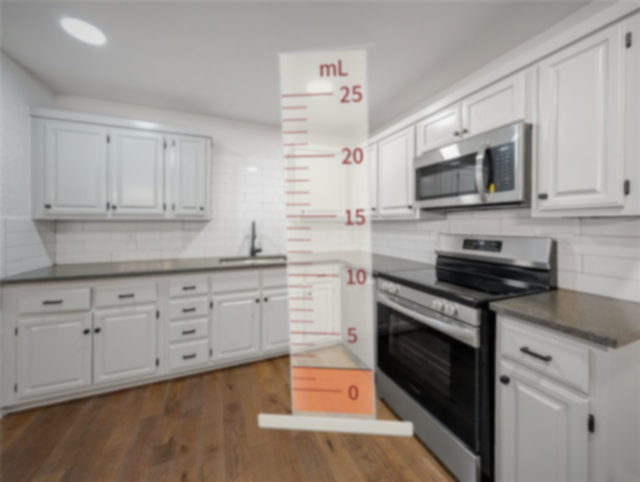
2 mL
